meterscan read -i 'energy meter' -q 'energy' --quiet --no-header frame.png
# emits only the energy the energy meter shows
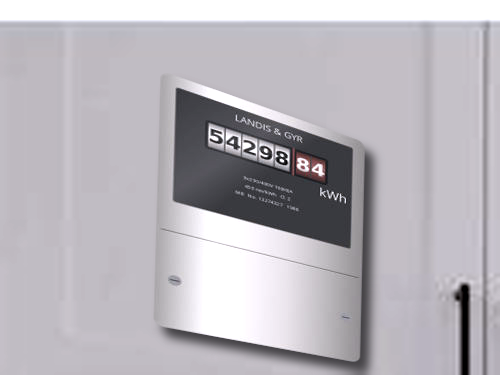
54298.84 kWh
